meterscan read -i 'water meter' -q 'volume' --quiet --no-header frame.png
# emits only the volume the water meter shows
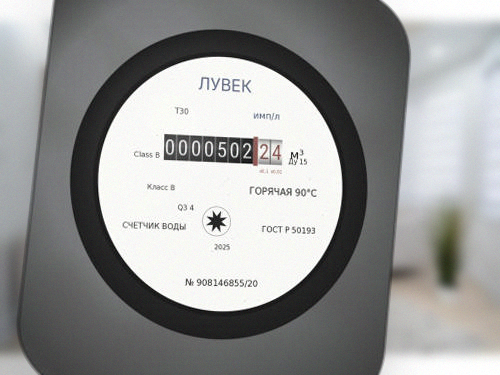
502.24 m³
